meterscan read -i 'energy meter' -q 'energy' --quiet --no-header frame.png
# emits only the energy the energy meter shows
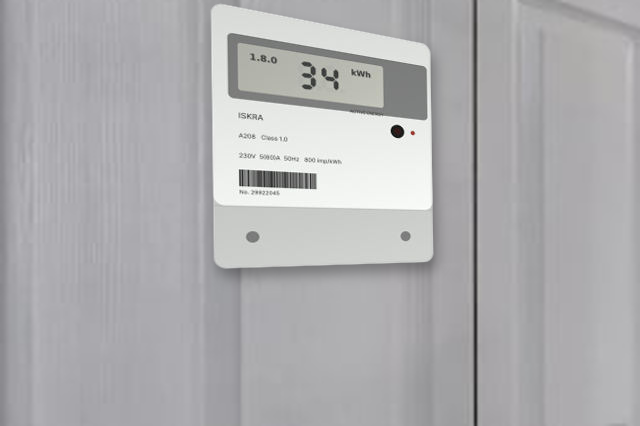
34 kWh
